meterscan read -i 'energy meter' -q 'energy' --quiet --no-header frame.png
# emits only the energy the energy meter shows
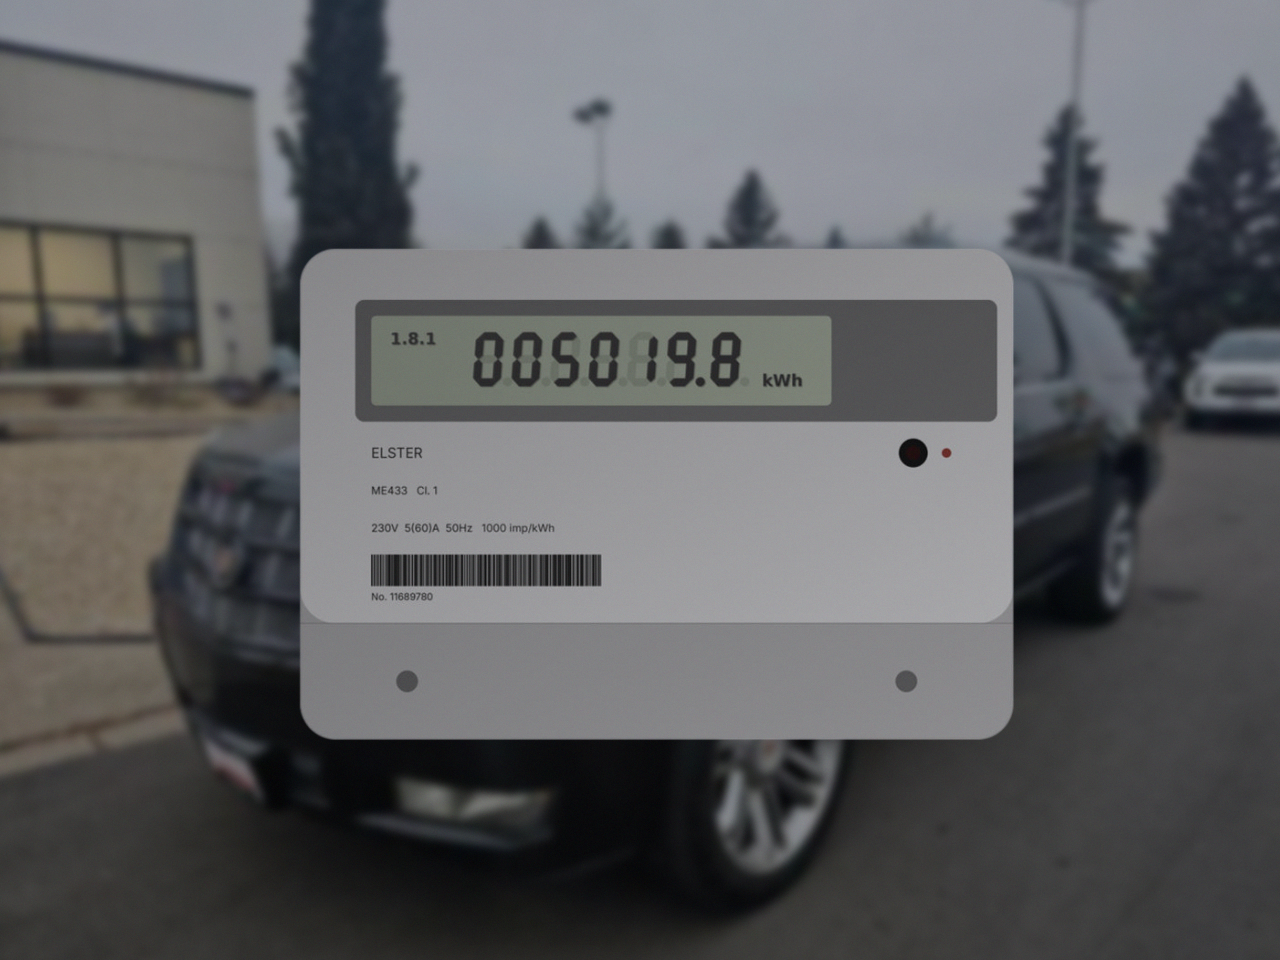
5019.8 kWh
